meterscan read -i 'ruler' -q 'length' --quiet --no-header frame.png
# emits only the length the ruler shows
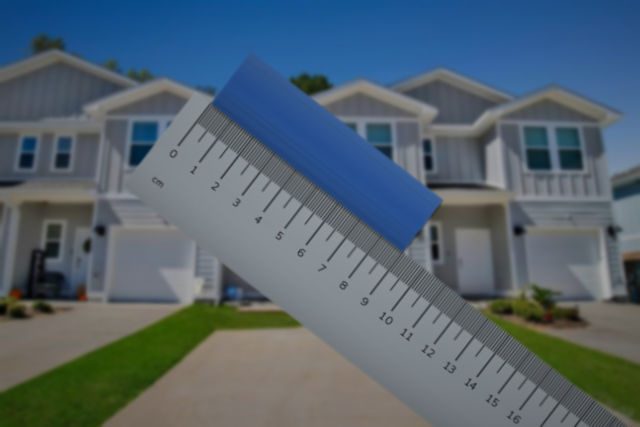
9 cm
